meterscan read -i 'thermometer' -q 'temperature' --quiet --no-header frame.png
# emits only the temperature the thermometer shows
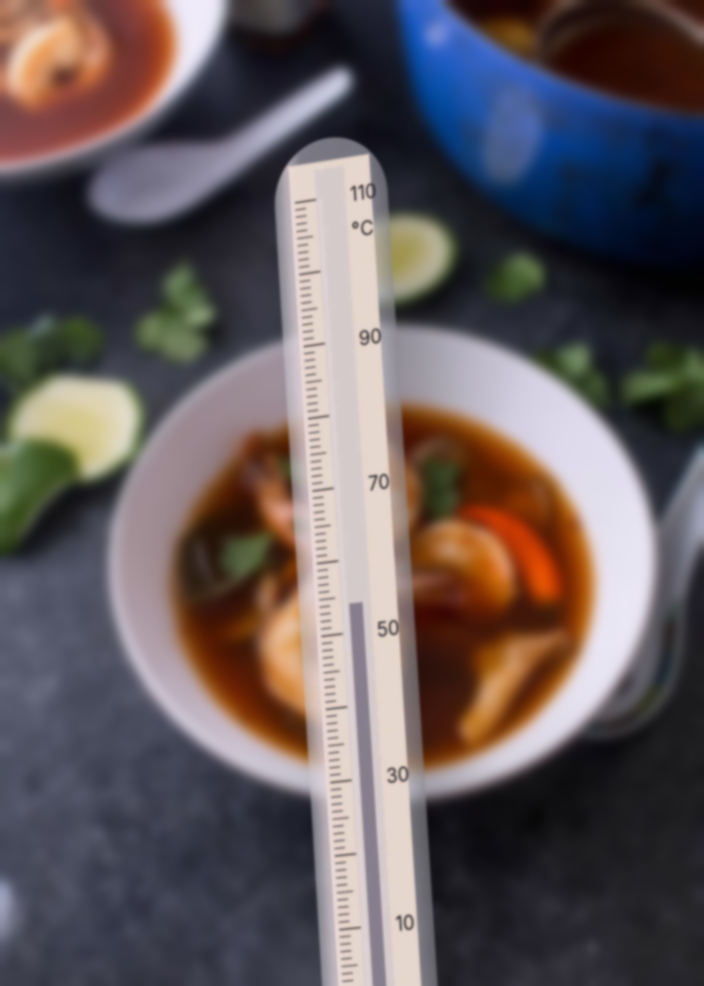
54 °C
